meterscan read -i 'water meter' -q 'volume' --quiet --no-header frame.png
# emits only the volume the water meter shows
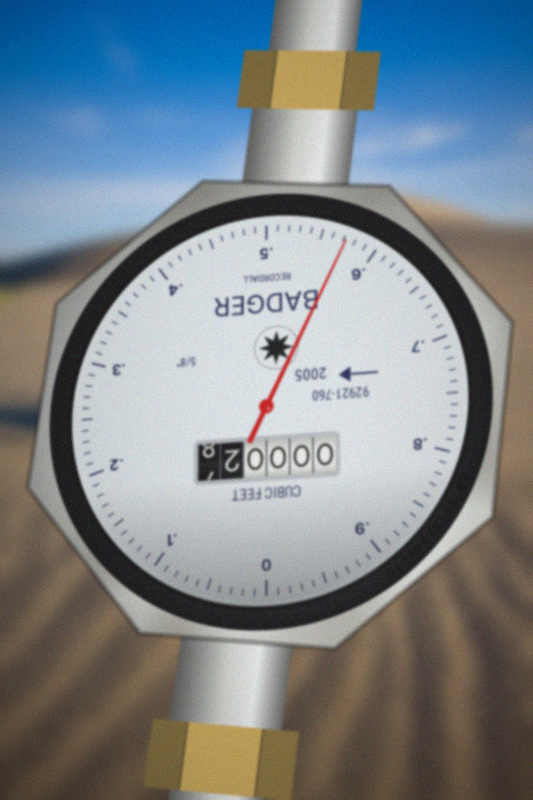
27.57 ft³
